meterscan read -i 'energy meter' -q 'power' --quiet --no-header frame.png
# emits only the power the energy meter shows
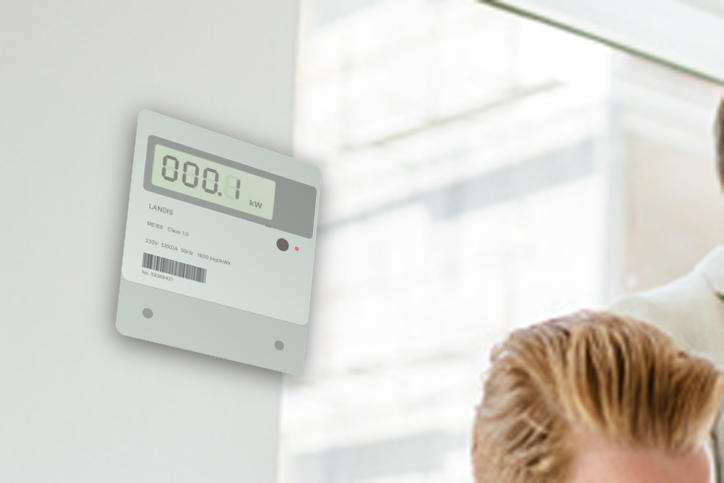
0.1 kW
